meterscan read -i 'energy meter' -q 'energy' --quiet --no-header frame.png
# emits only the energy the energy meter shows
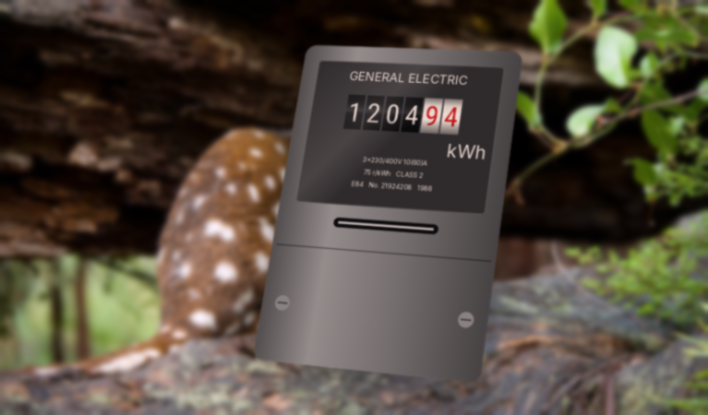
1204.94 kWh
